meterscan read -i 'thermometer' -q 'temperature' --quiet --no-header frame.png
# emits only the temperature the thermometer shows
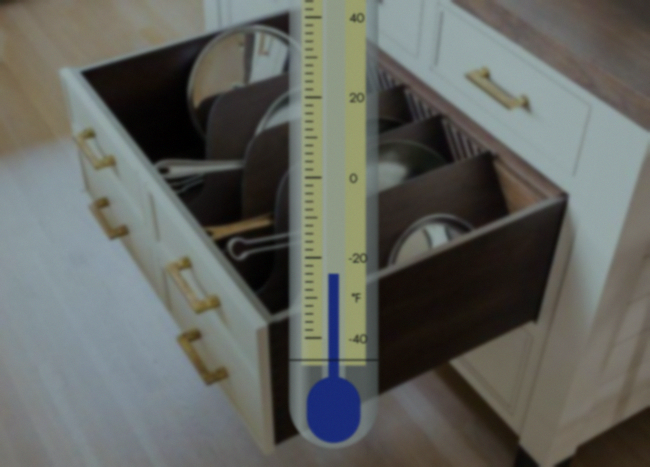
-24 °F
